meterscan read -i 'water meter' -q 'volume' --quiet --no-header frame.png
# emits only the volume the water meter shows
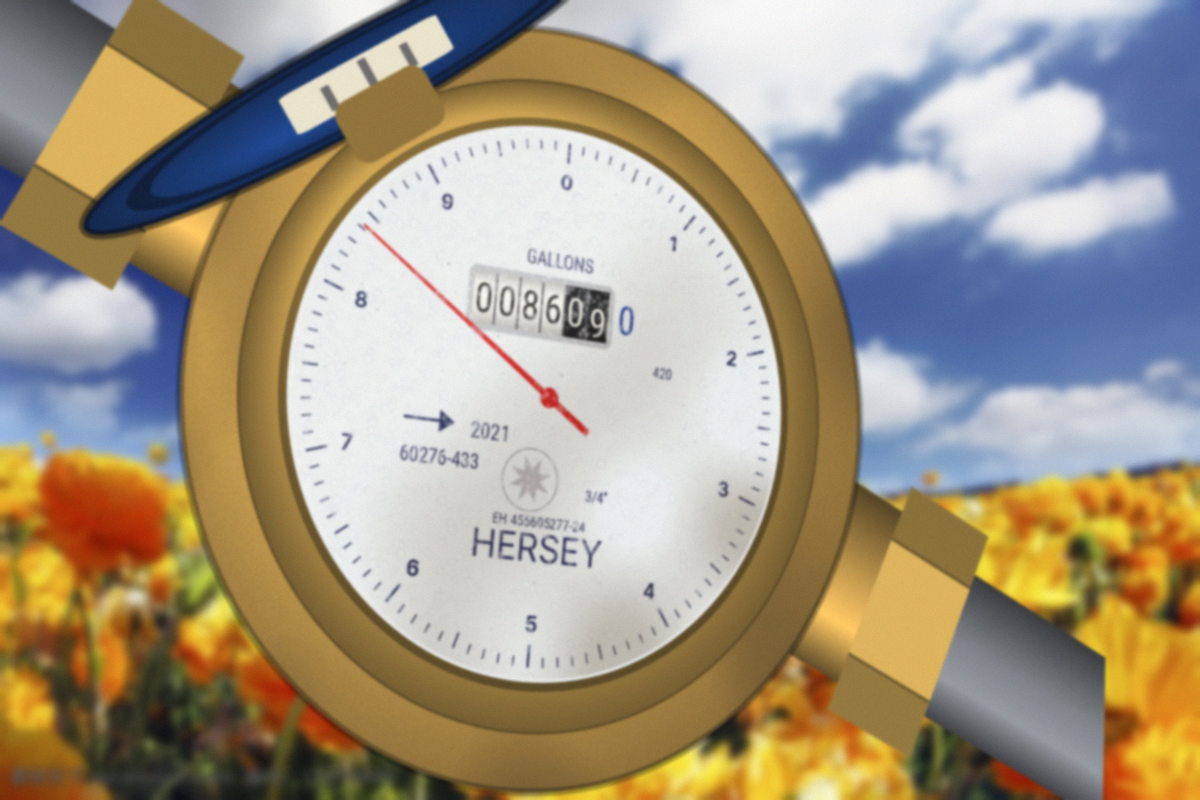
86088.4 gal
